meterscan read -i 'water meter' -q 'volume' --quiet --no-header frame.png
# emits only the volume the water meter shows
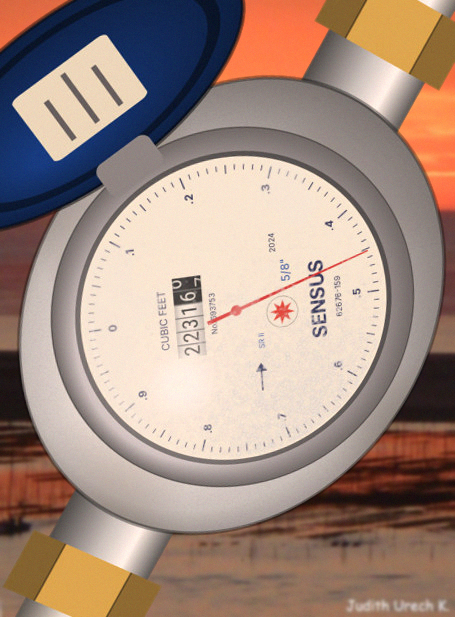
223166.45 ft³
